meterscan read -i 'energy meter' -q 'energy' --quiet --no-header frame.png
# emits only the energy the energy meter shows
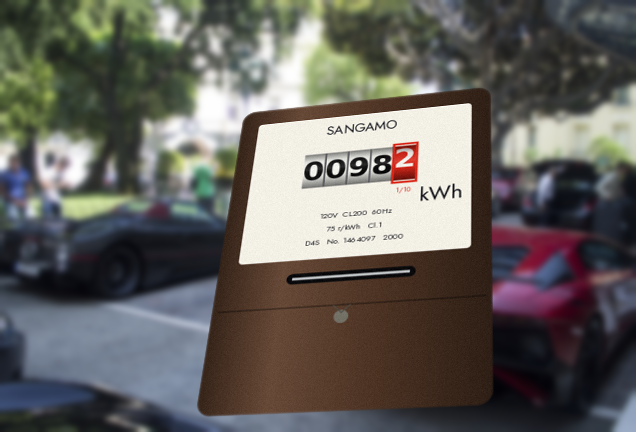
98.2 kWh
